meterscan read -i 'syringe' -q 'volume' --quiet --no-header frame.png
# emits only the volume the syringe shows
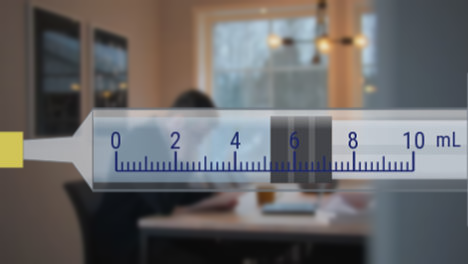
5.2 mL
